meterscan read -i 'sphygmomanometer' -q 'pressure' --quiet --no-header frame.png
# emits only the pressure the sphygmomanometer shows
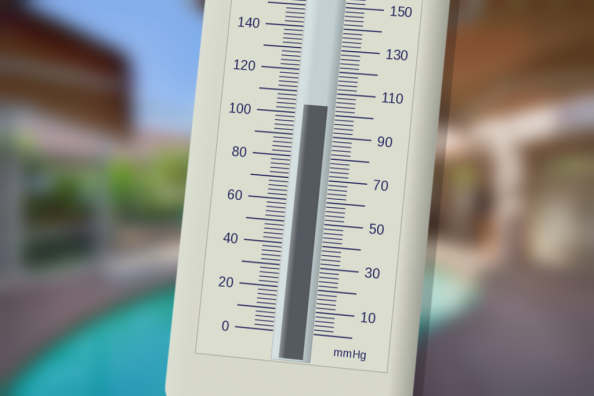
104 mmHg
